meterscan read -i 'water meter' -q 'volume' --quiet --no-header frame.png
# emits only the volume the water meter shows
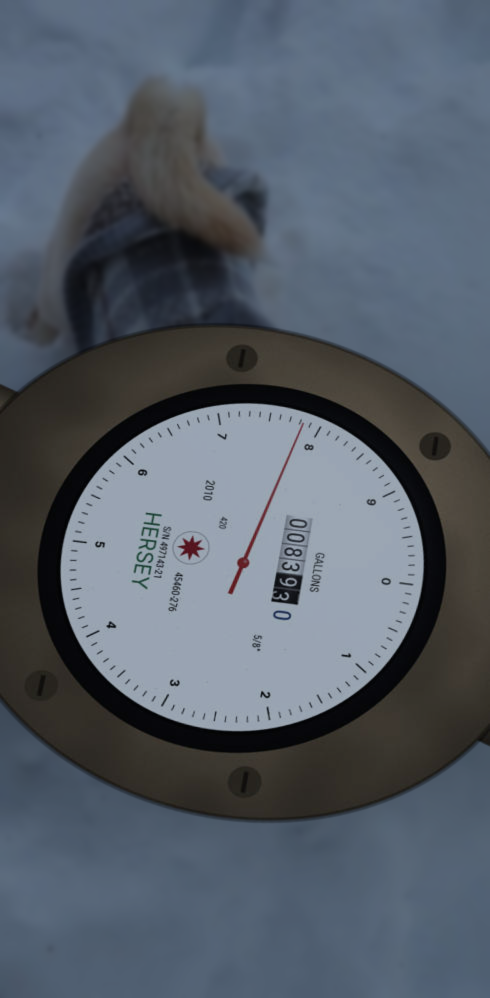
83927.8 gal
